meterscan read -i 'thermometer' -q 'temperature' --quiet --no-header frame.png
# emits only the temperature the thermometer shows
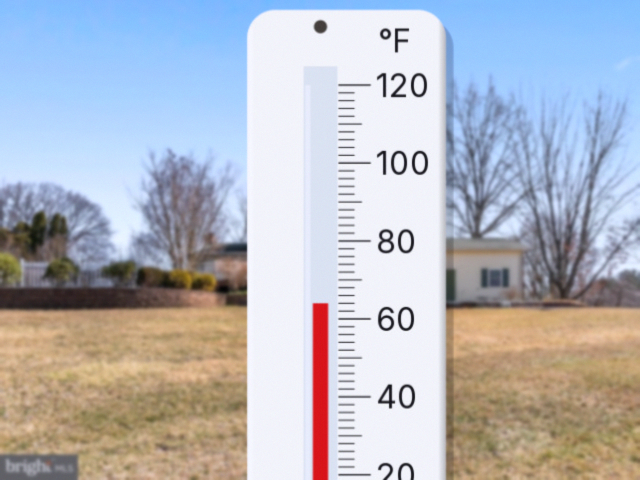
64 °F
